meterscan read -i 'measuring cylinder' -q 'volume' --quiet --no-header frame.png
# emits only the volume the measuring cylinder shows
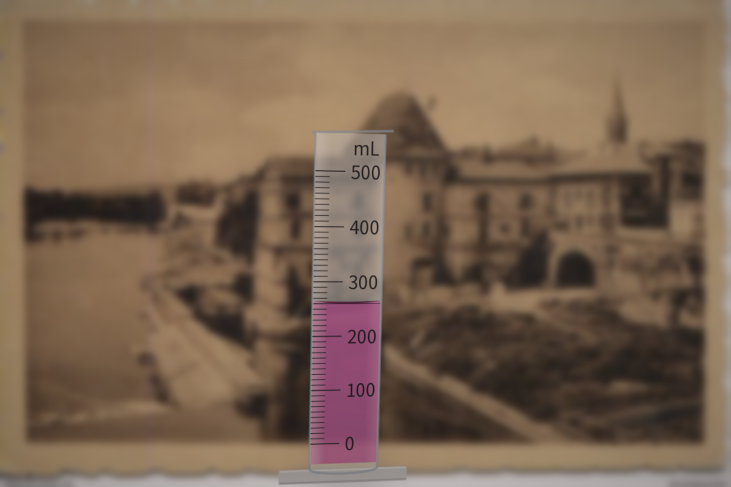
260 mL
